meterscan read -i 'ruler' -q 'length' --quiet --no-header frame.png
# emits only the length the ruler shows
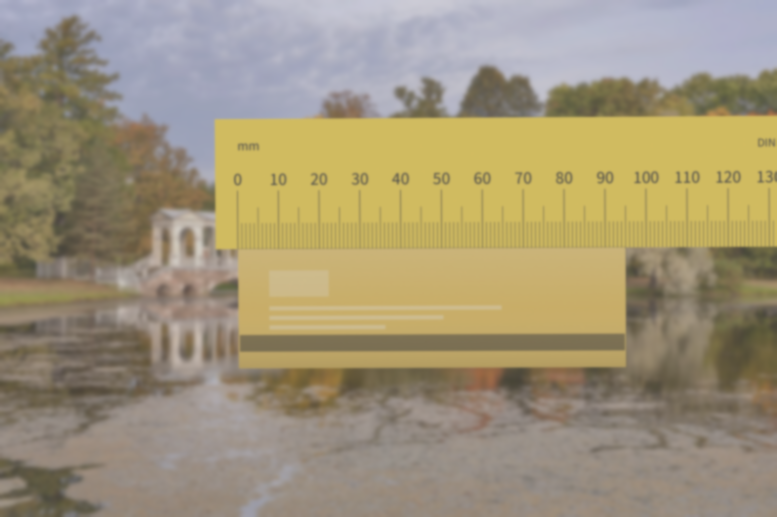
95 mm
